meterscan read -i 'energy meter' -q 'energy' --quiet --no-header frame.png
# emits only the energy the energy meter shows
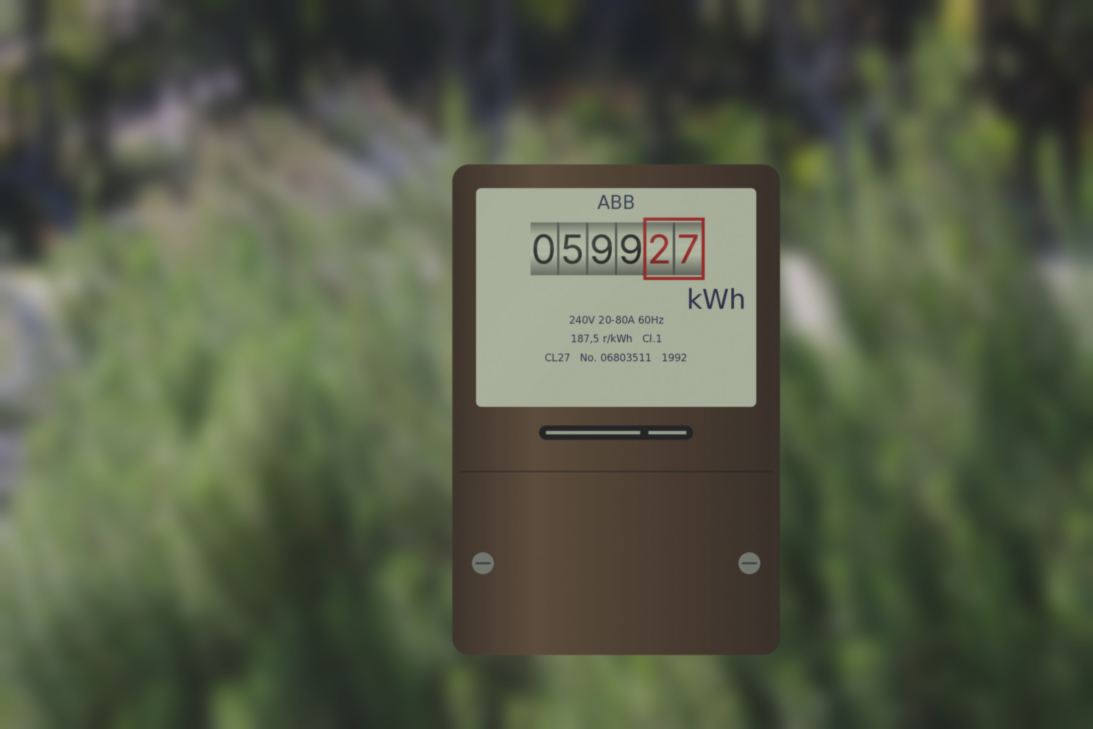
599.27 kWh
